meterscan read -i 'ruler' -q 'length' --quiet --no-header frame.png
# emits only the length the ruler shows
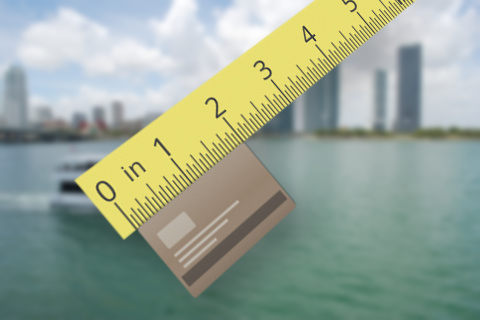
2 in
